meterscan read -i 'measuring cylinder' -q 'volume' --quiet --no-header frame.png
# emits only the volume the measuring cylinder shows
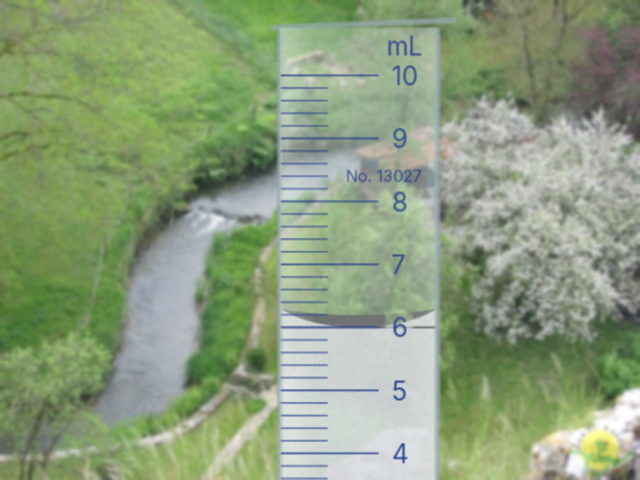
6 mL
